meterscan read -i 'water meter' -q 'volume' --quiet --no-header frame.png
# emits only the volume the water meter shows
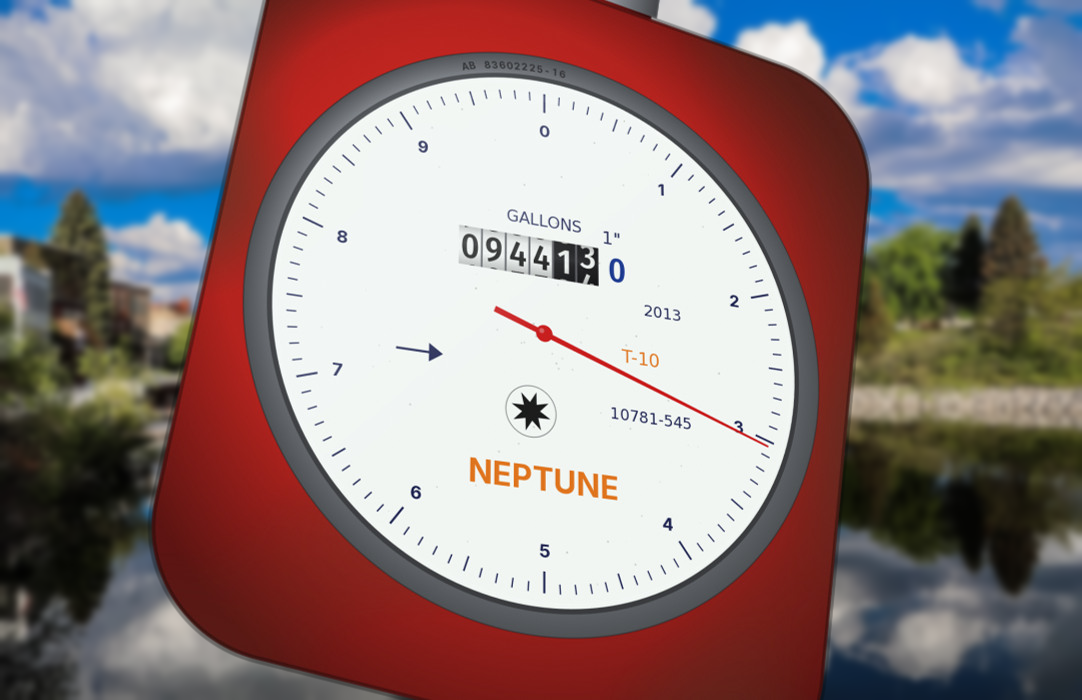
944133.0 gal
